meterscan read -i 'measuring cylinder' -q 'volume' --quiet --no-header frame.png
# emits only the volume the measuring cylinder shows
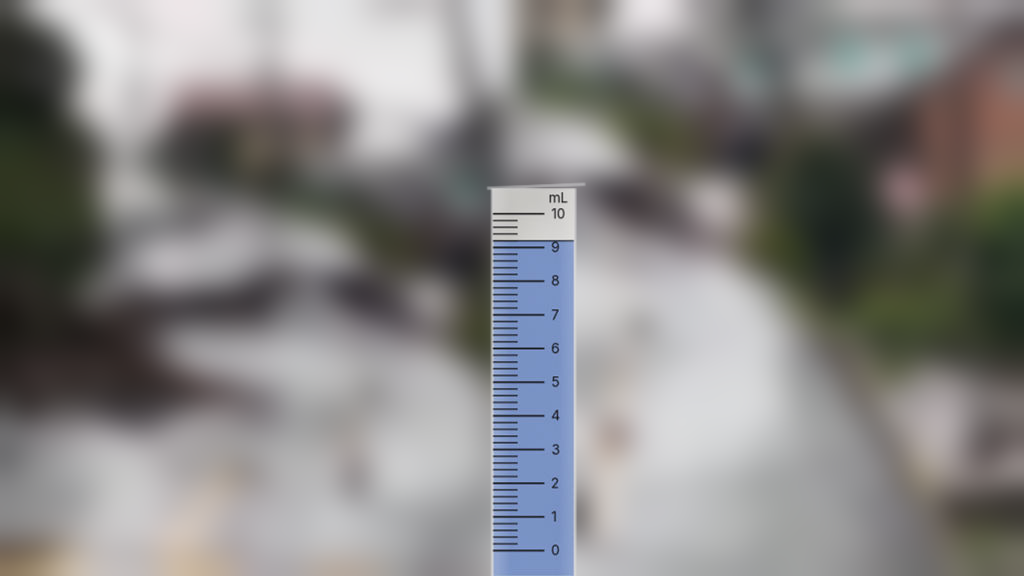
9.2 mL
